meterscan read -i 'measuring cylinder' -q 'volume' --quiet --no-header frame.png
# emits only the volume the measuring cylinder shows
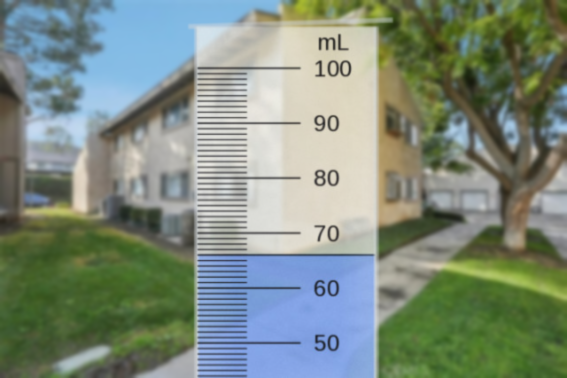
66 mL
